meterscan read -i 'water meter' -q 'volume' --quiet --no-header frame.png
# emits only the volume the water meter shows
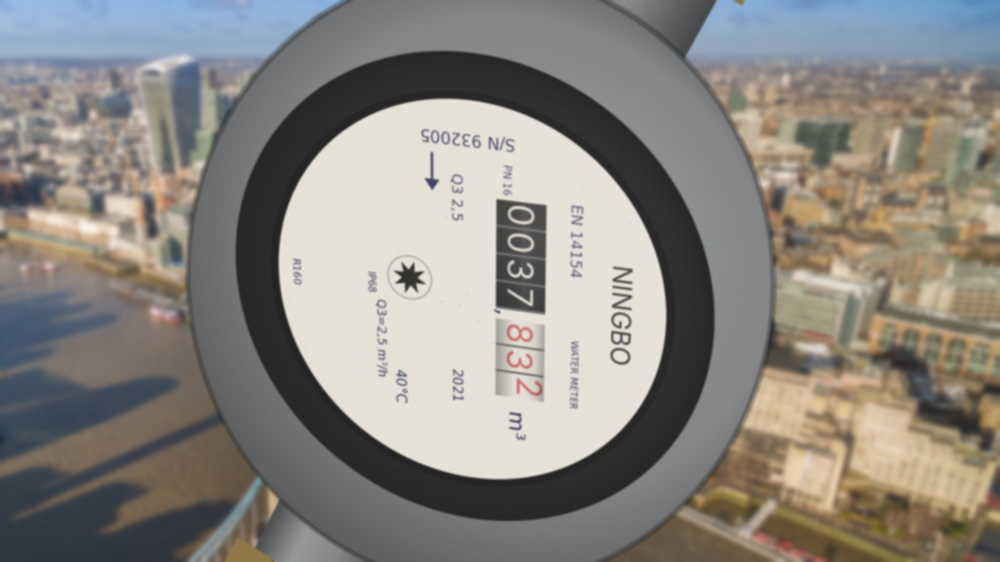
37.832 m³
